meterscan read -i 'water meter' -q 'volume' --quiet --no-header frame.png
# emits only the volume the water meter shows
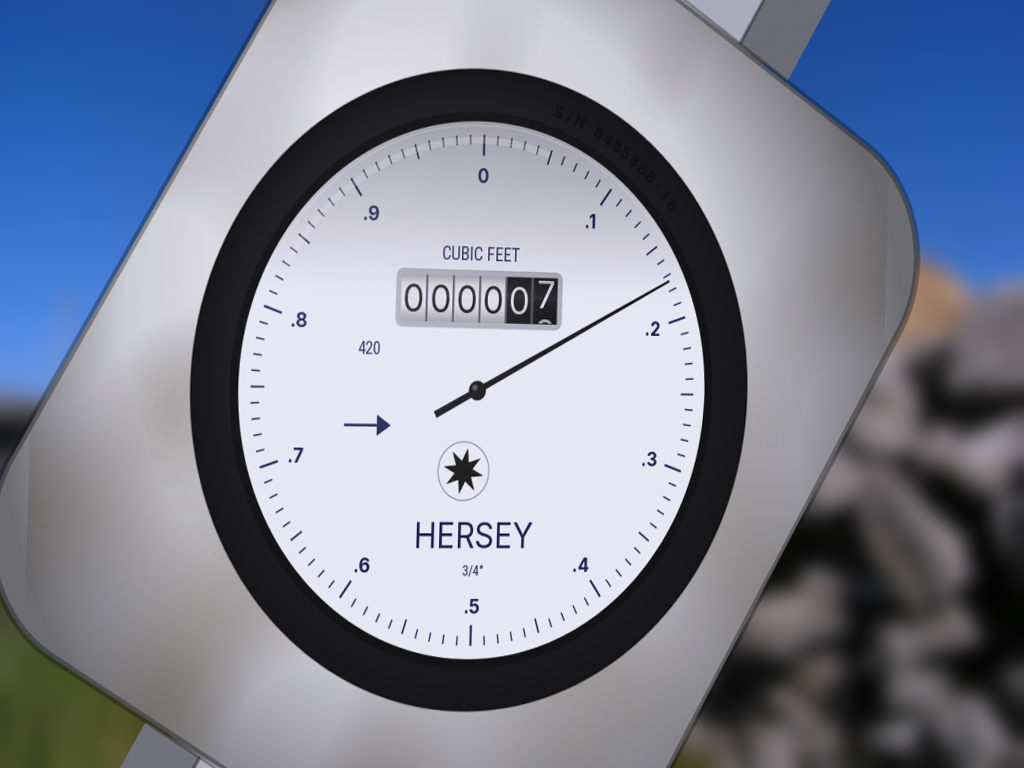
7.17 ft³
